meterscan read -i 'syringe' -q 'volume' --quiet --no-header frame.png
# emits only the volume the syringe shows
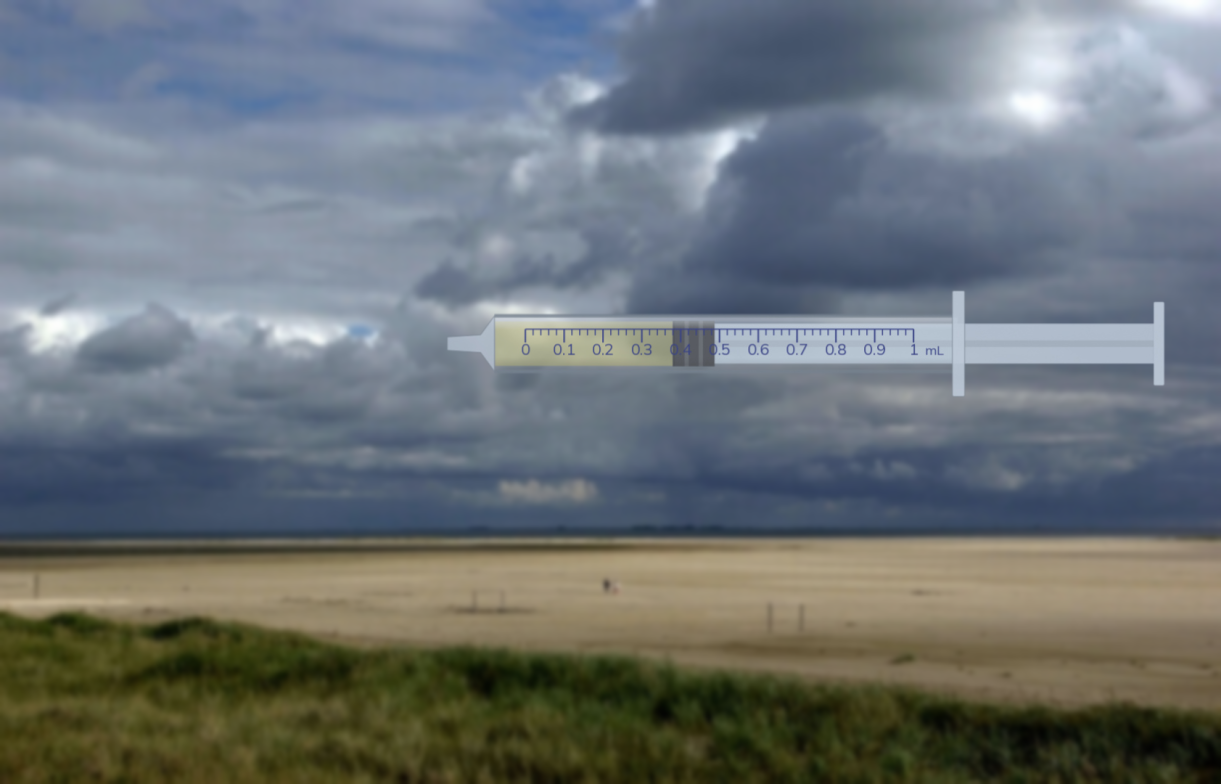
0.38 mL
